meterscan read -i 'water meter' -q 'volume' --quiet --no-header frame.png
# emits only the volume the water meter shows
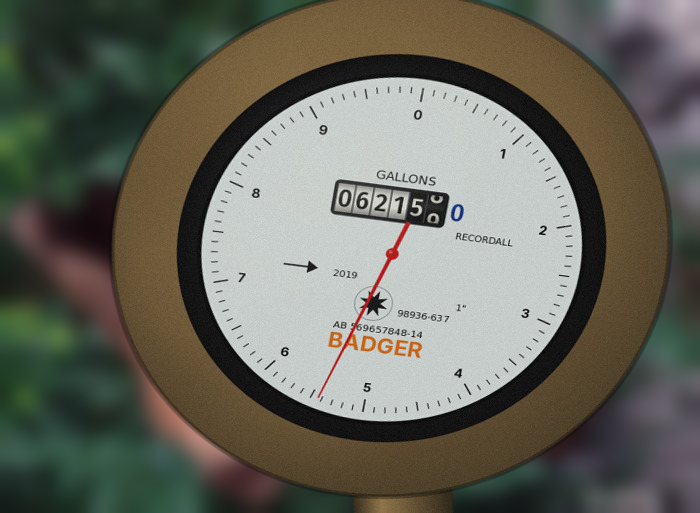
621585.4 gal
